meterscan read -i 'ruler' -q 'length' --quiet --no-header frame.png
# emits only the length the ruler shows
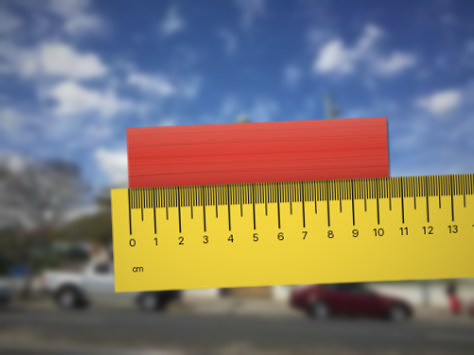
10.5 cm
